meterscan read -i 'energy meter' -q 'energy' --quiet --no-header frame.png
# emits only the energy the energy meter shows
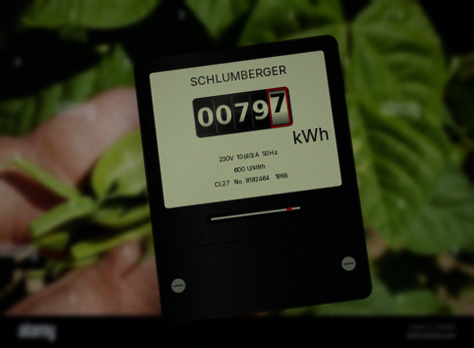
79.7 kWh
